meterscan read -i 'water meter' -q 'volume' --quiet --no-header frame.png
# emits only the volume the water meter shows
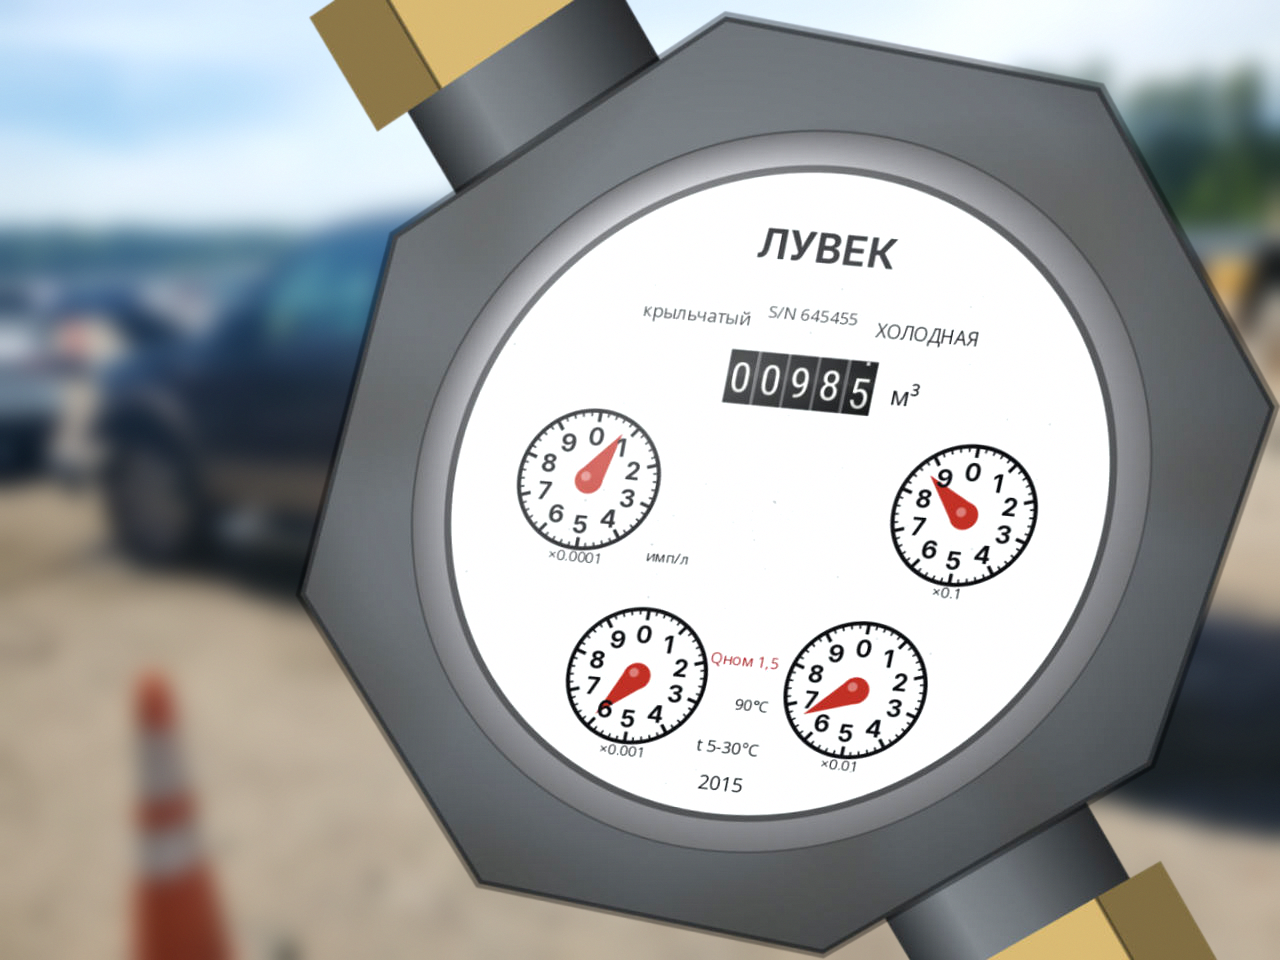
984.8660 m³
